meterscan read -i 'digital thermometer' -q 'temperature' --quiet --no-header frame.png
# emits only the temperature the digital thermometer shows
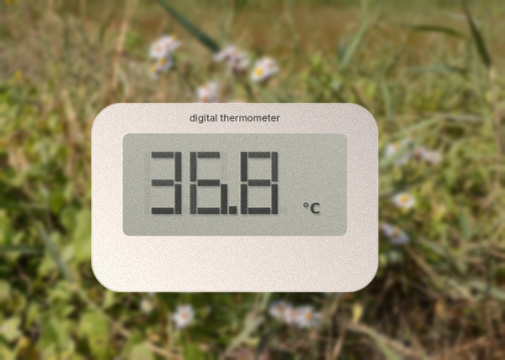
36.8 °C
